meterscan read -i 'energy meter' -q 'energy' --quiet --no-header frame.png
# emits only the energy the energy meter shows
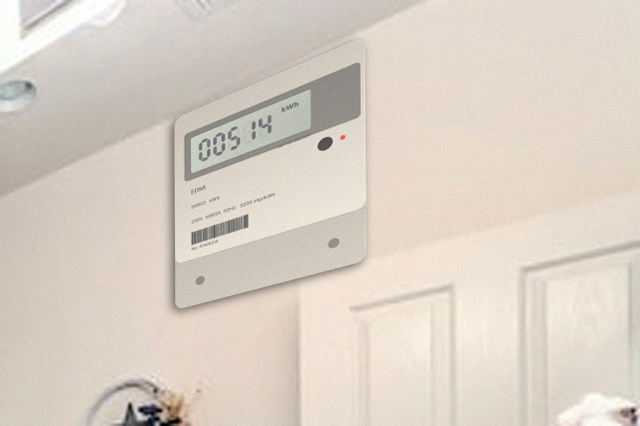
514 kWh
